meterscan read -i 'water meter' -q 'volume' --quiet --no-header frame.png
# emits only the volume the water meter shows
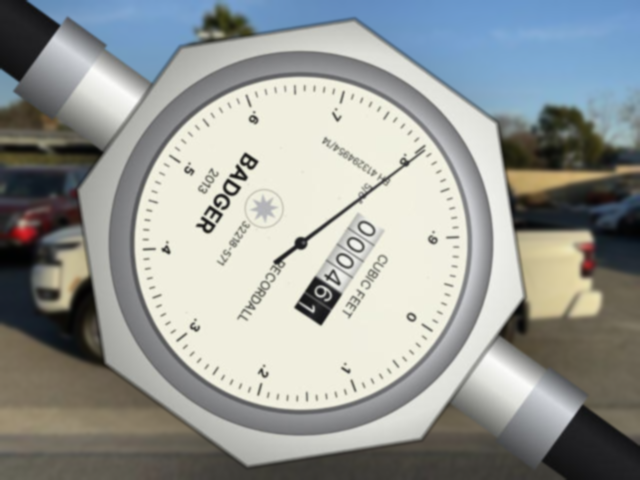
460.80 ft³
